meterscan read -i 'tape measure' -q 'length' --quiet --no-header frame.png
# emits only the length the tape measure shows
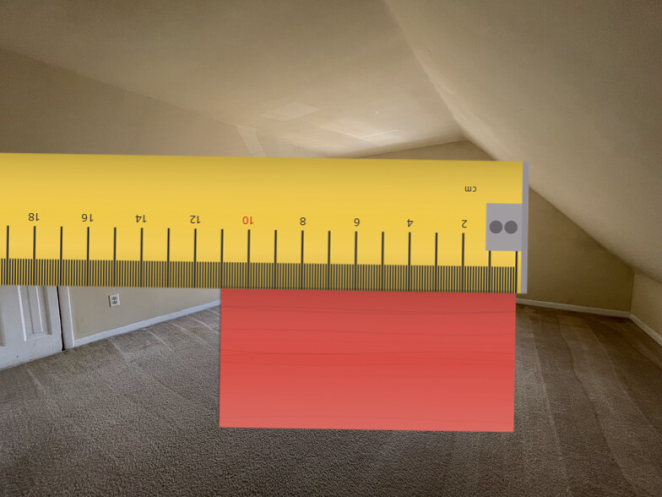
11 cm
